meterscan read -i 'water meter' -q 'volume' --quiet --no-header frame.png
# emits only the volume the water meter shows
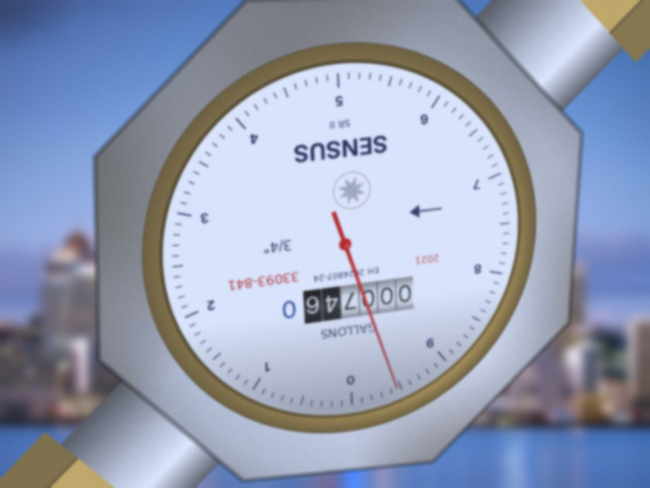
7459.5 gal
